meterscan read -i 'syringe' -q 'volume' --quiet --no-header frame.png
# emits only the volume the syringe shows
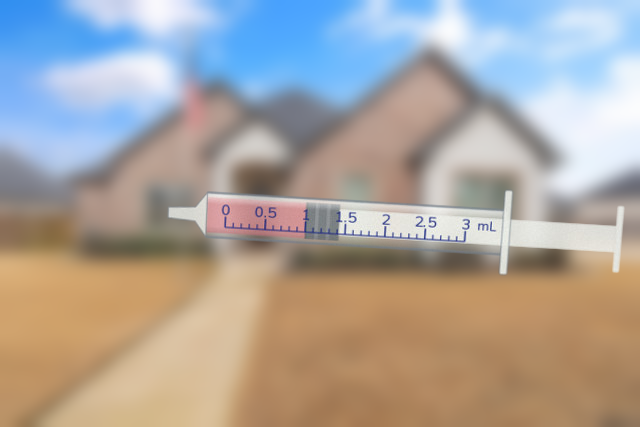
1 mL
